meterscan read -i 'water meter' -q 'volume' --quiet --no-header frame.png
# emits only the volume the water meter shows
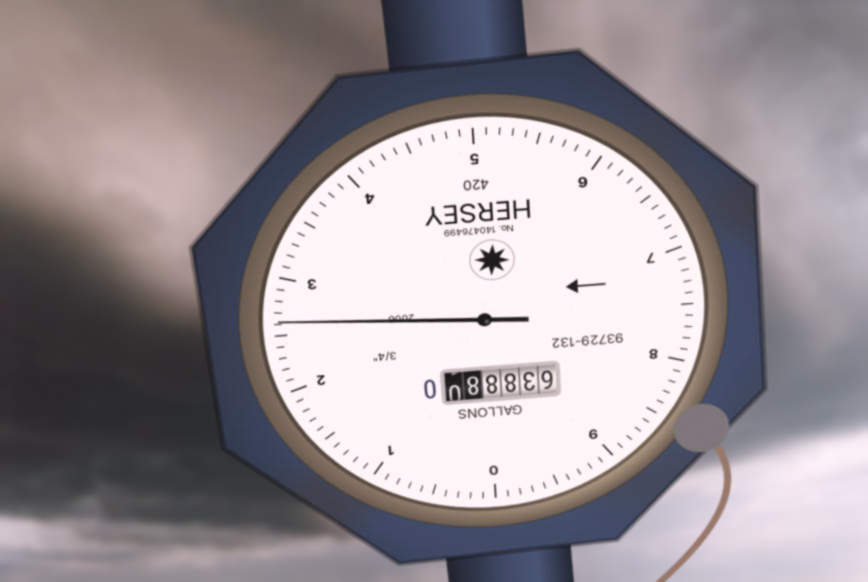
6388802.6 gal
